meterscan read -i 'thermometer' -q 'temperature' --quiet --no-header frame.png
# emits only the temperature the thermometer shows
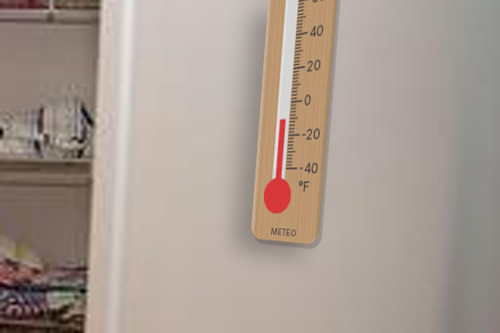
-10 °F
